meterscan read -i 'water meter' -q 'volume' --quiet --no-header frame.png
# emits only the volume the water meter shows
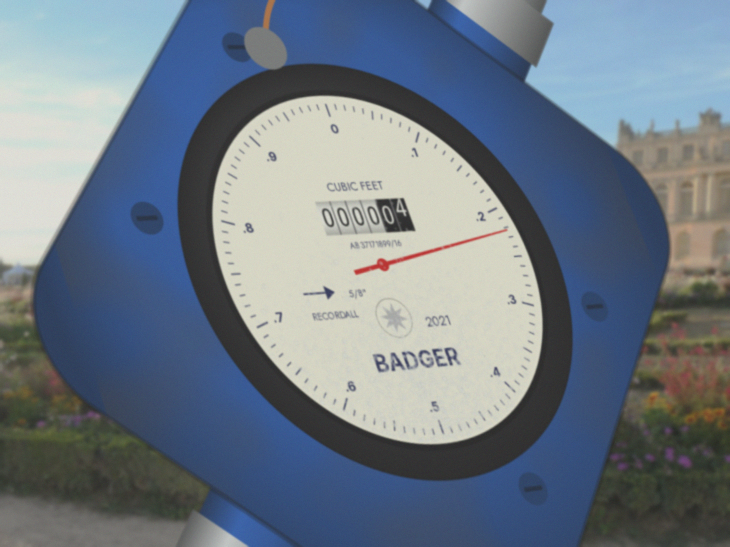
4.22 ft³
